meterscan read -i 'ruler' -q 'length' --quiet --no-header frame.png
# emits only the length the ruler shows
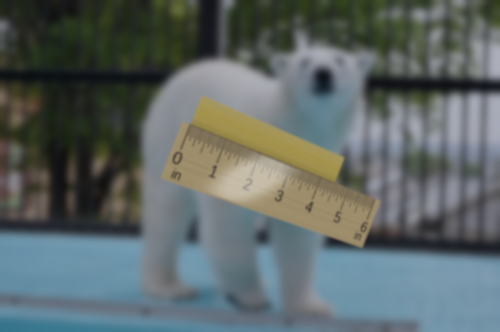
4.5 in
